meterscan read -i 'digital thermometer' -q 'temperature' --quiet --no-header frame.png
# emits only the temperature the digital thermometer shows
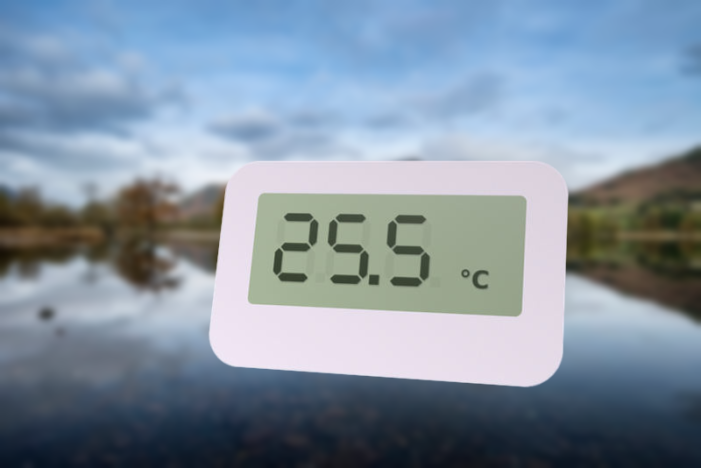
25.5 °C
